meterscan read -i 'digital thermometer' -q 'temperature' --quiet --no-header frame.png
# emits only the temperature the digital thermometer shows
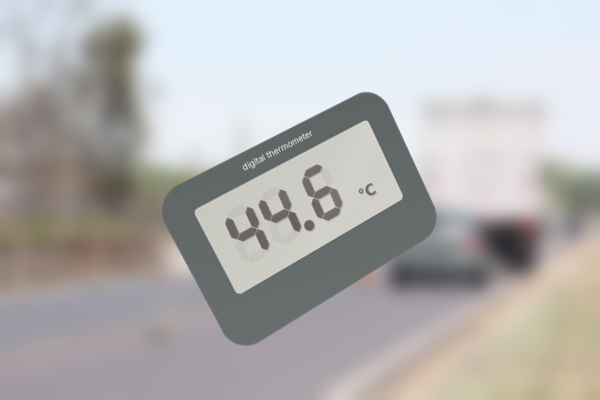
44.6 °C
